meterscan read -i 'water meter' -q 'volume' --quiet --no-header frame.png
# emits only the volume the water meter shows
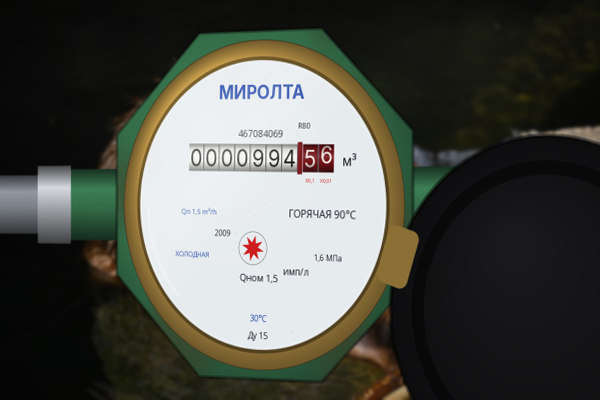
994.56 m³
